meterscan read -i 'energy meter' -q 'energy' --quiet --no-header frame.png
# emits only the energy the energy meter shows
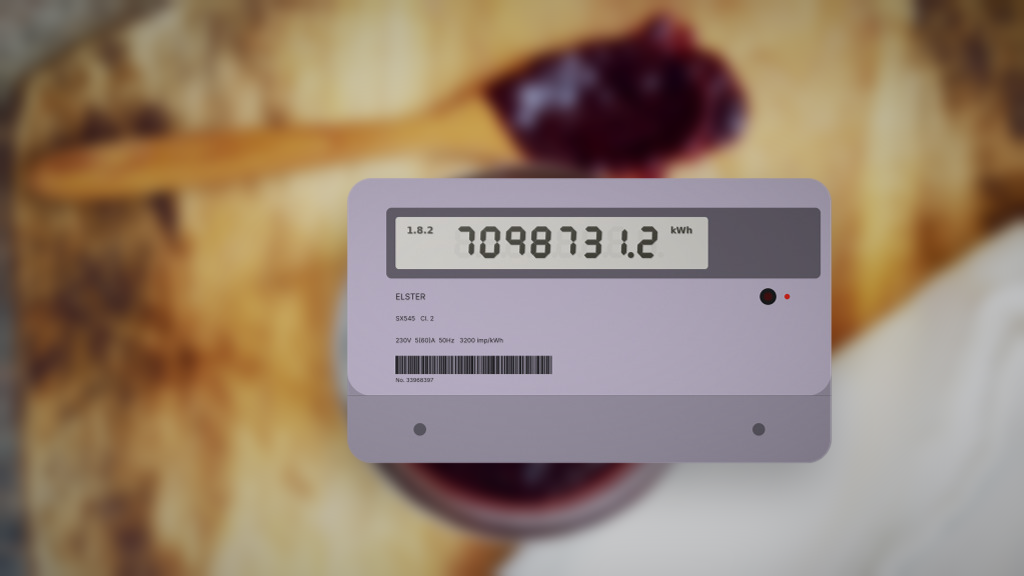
7098731.2 kWh
